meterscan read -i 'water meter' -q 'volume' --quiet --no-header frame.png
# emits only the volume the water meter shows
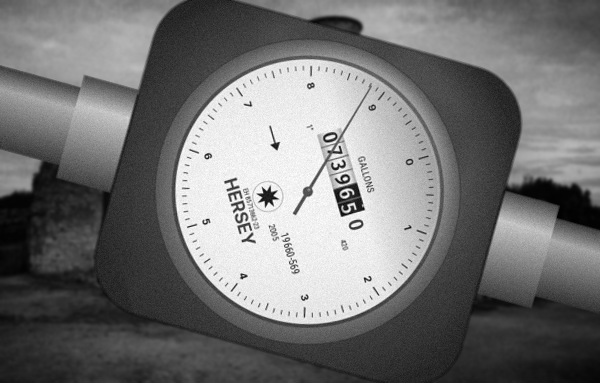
739648.8 gal
